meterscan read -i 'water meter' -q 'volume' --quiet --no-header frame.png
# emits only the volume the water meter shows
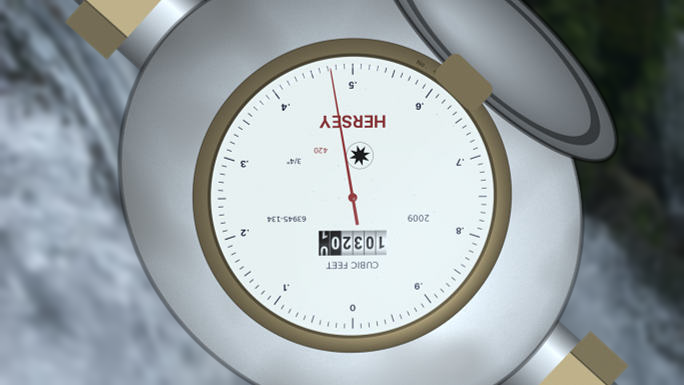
103200.47 ft³
